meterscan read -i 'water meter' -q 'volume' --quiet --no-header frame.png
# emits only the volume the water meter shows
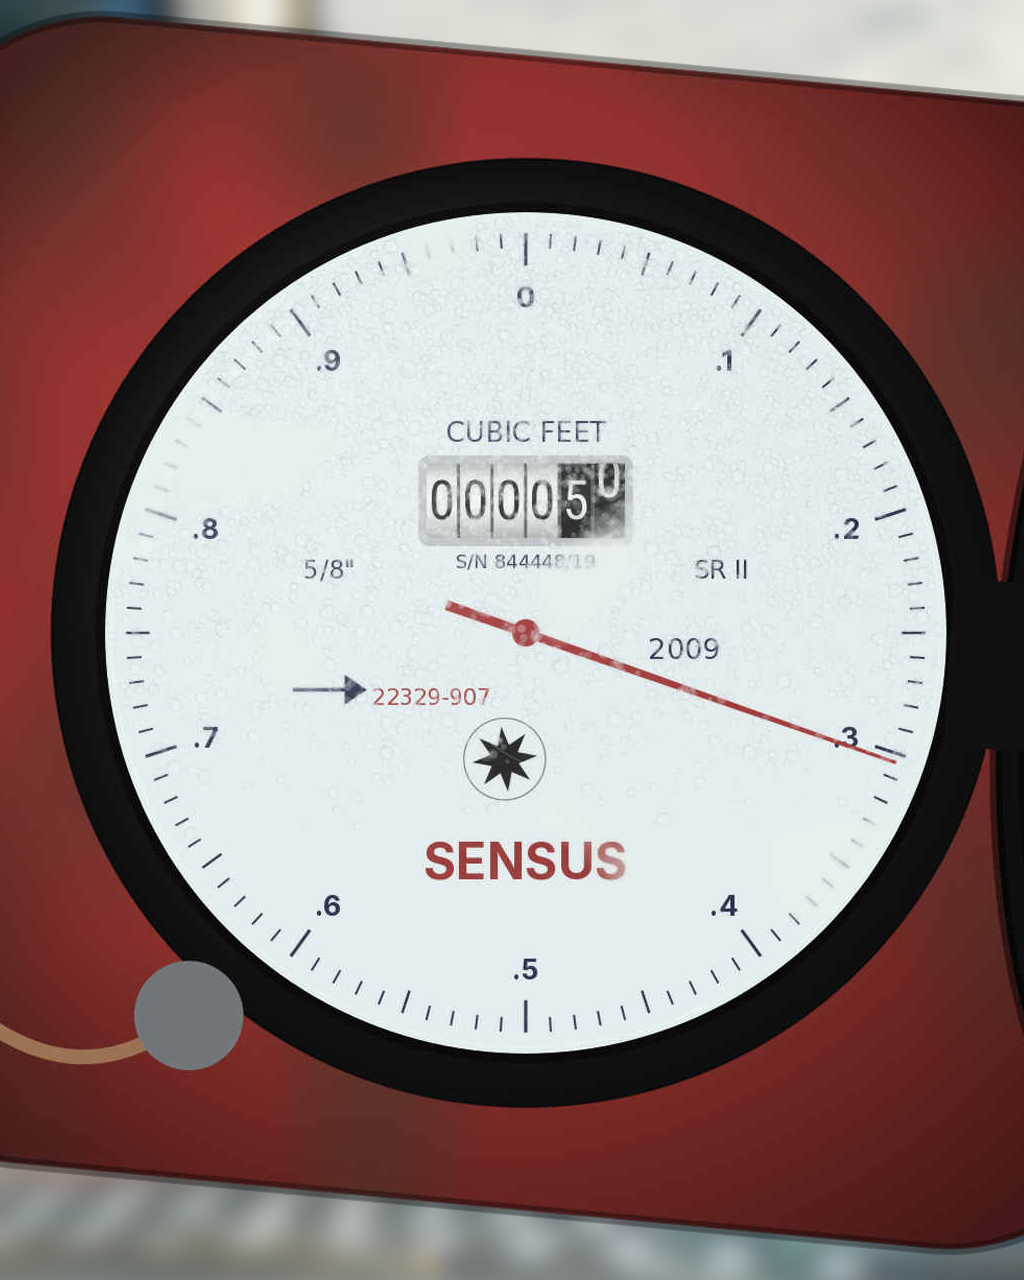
50.30 ft³
